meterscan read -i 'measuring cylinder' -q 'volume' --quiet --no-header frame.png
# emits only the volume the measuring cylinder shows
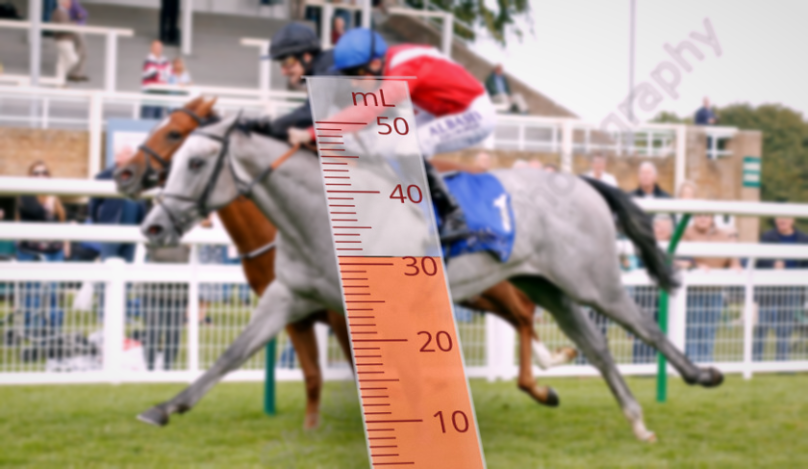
31 mL
